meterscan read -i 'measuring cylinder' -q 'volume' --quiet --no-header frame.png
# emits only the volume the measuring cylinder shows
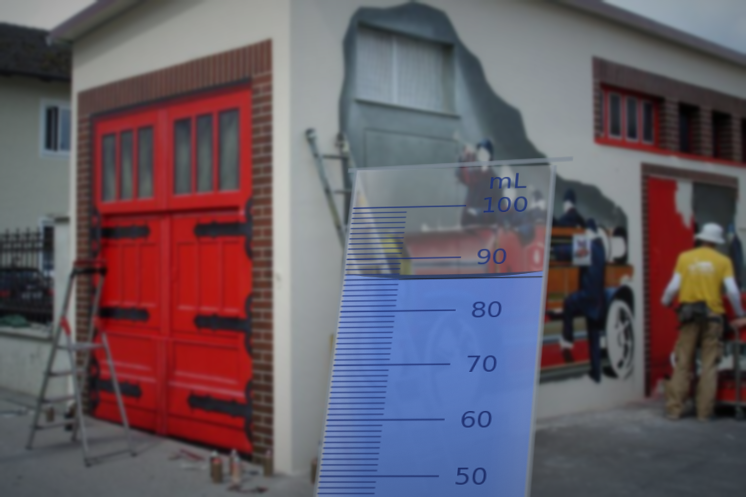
86 mL
